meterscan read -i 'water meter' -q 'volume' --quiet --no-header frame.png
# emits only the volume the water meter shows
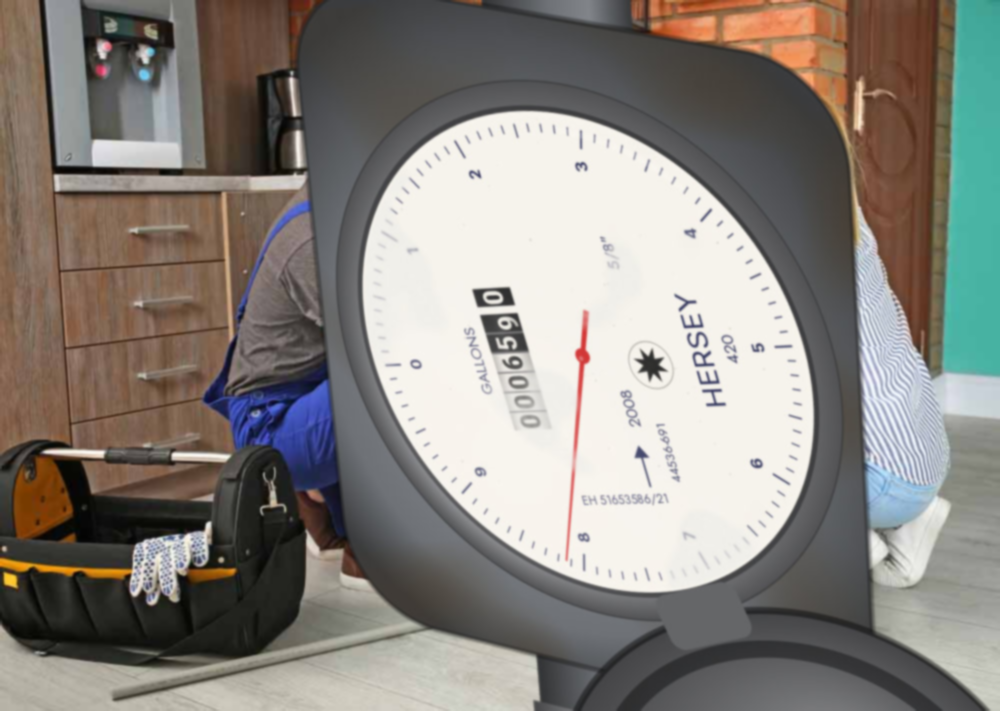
6588.1 gal
